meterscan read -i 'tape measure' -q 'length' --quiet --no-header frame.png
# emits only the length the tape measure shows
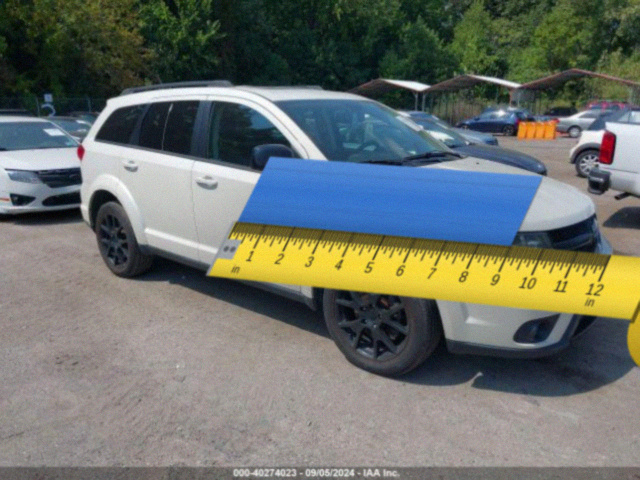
9 in
